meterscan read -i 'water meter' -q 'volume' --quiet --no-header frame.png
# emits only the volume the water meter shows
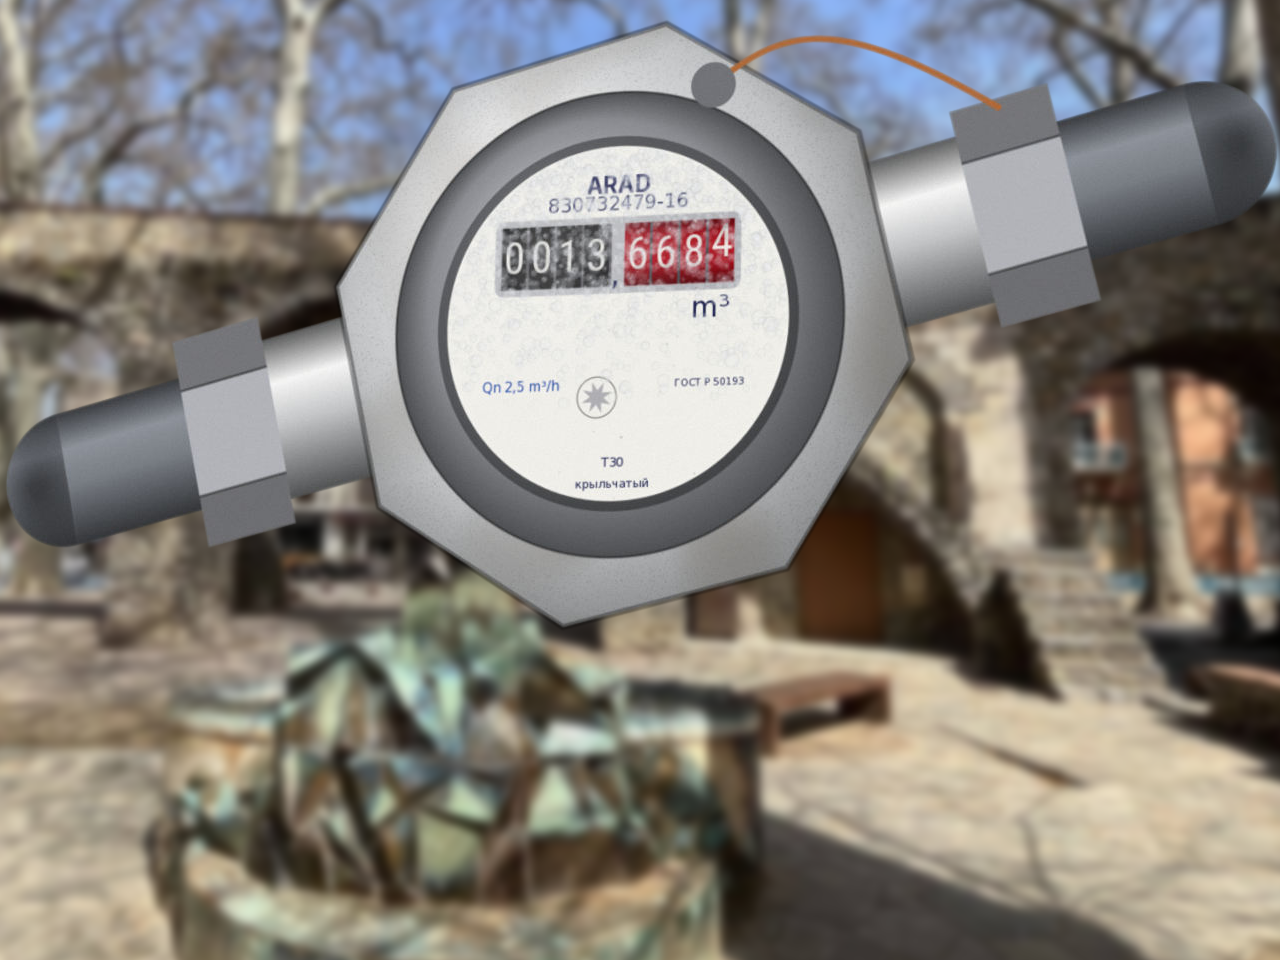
13.6684 m³
